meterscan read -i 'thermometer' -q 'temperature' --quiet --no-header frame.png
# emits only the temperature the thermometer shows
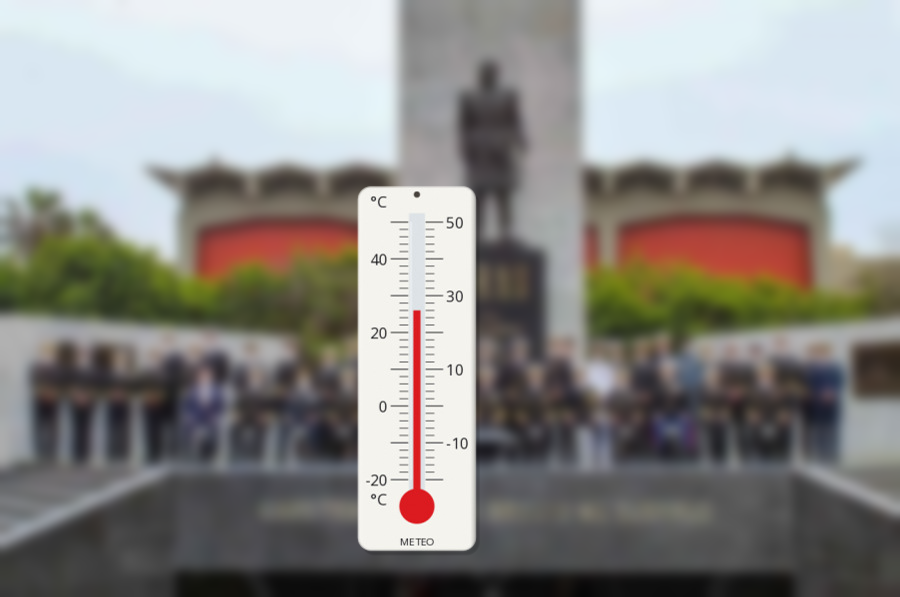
26 °C
